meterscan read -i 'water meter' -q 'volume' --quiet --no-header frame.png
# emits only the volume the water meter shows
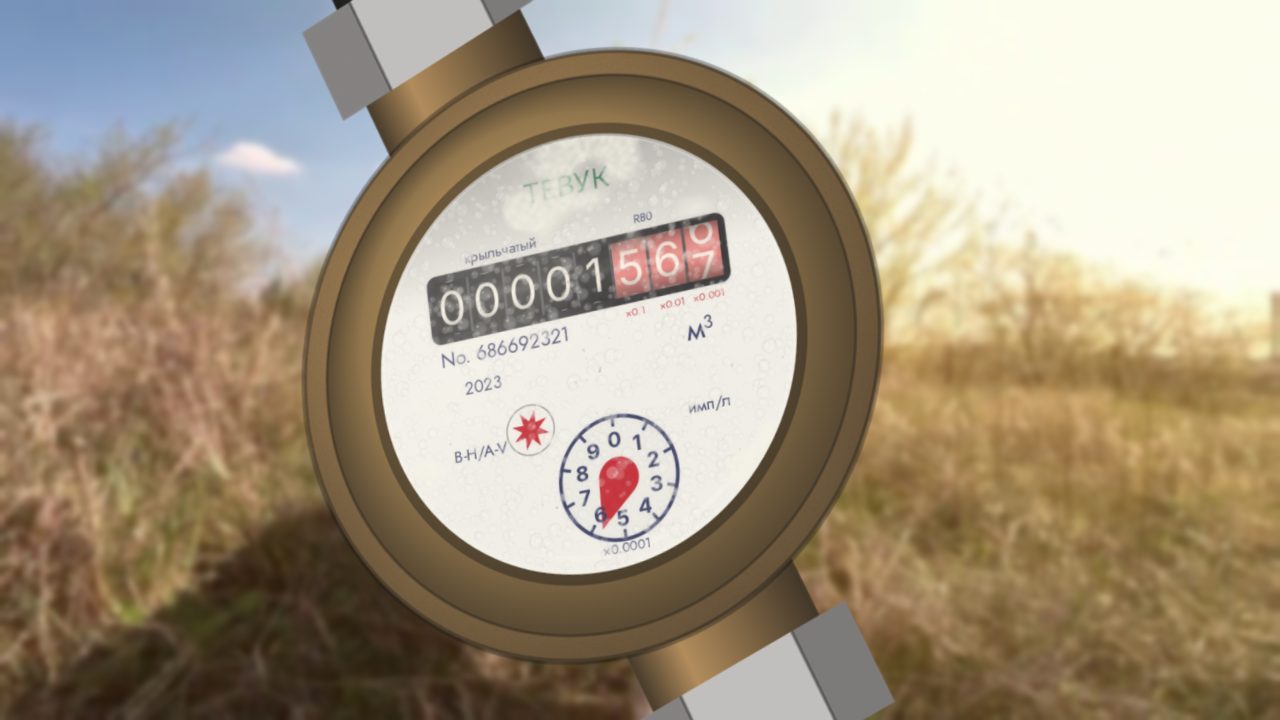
1.5665 m³
